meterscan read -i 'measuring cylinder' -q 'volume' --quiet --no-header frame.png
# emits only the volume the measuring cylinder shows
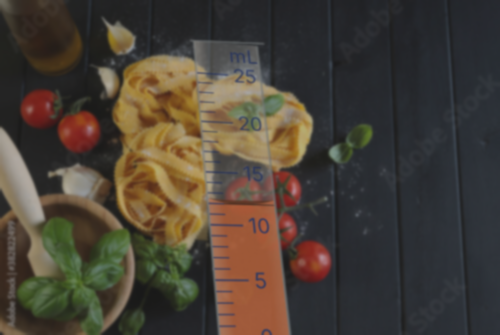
12 mL
